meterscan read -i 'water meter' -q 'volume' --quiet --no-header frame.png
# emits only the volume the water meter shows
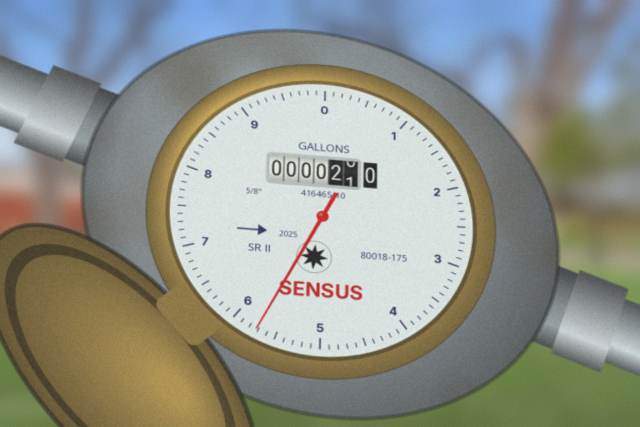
205.7 gal
